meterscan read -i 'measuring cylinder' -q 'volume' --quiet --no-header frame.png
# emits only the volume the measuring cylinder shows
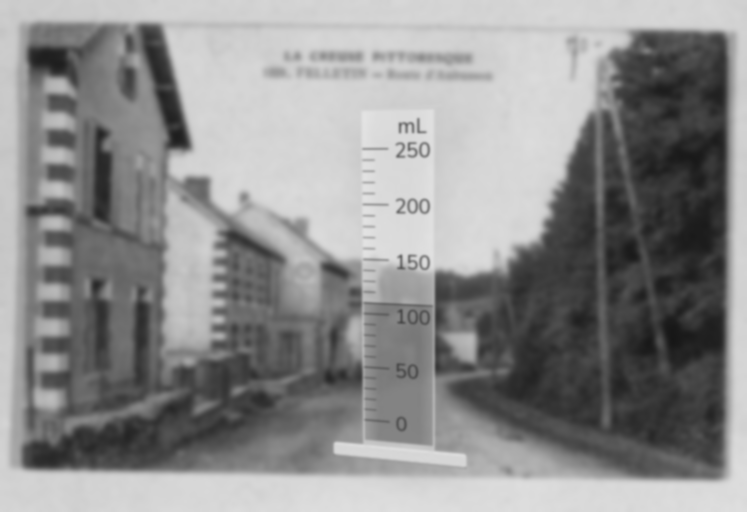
110 mL
